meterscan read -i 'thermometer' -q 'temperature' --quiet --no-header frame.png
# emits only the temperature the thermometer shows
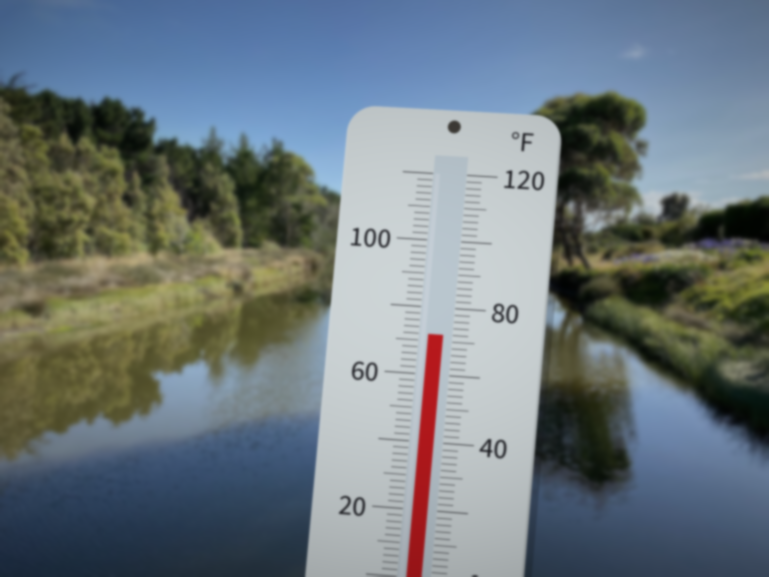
72 °F
